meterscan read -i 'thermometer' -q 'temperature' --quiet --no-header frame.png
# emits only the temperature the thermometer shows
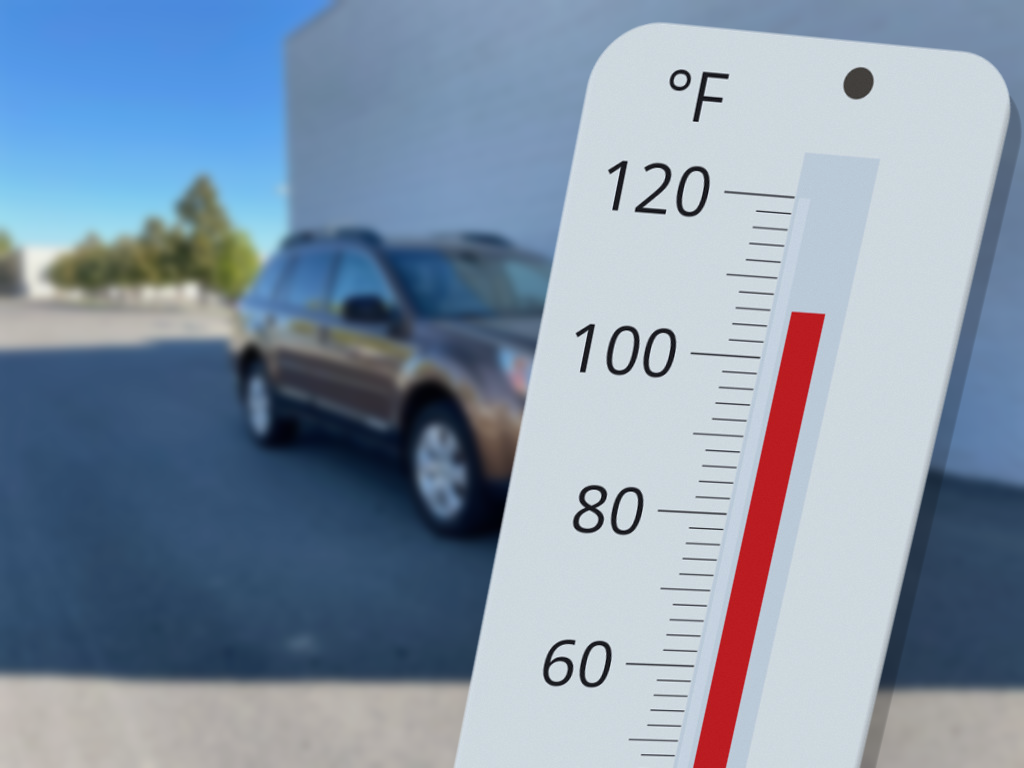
106 °F
